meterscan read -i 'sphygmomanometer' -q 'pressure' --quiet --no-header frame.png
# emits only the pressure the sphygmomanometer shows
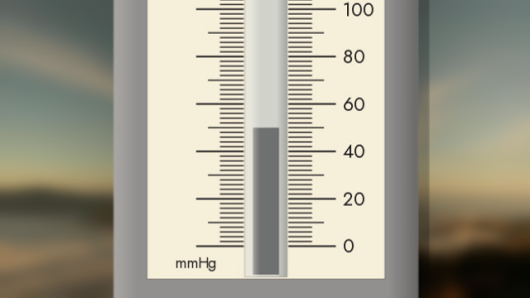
50 mmHg
